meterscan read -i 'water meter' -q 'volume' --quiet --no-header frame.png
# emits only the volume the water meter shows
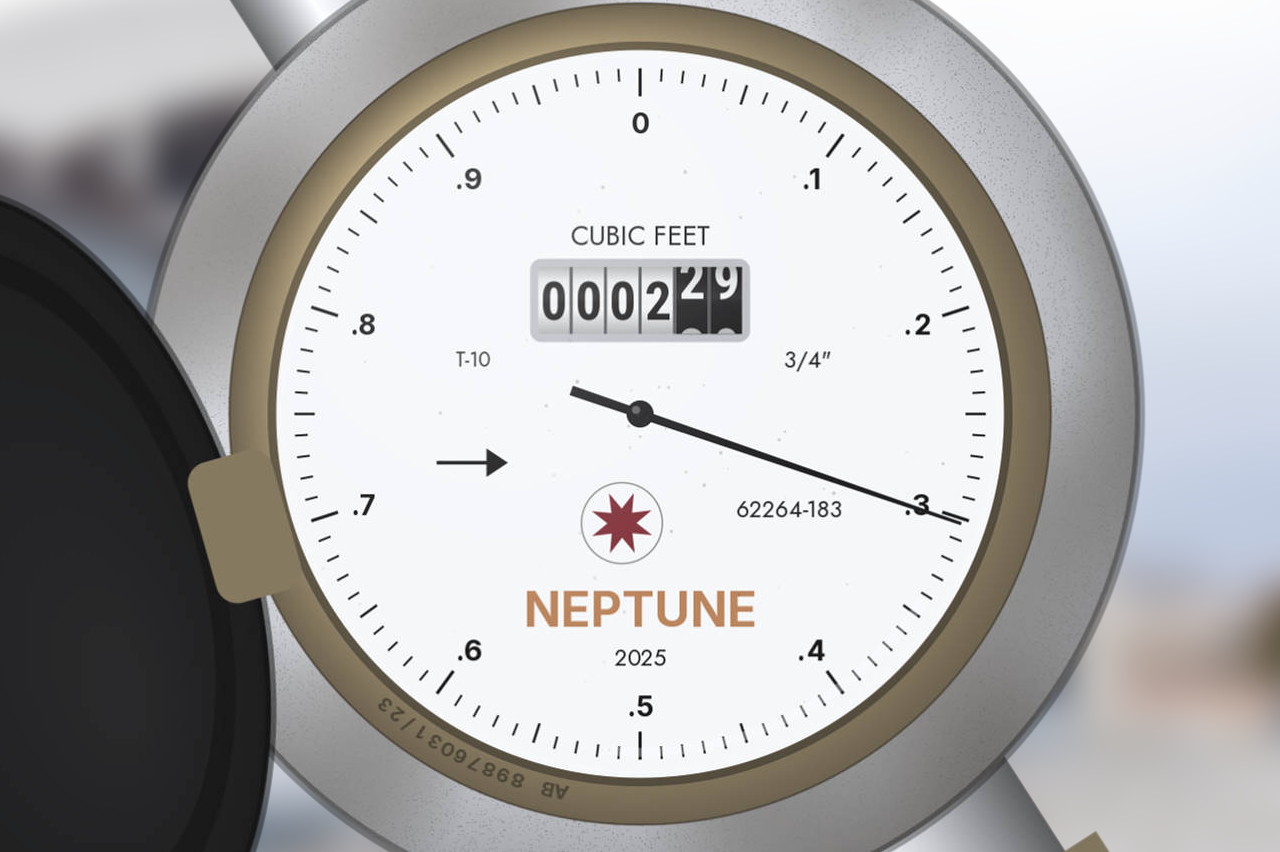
229.30 ft³
